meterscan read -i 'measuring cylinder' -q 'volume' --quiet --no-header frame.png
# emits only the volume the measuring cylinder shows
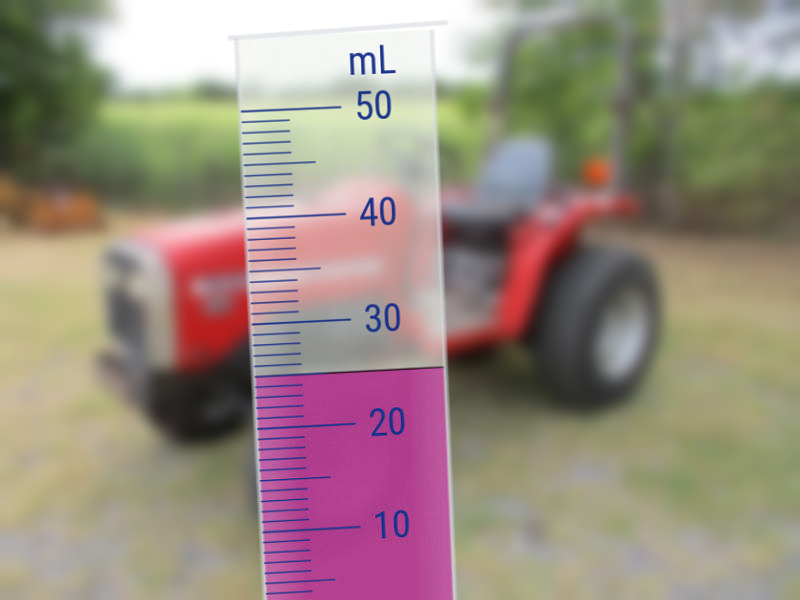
25 mL
